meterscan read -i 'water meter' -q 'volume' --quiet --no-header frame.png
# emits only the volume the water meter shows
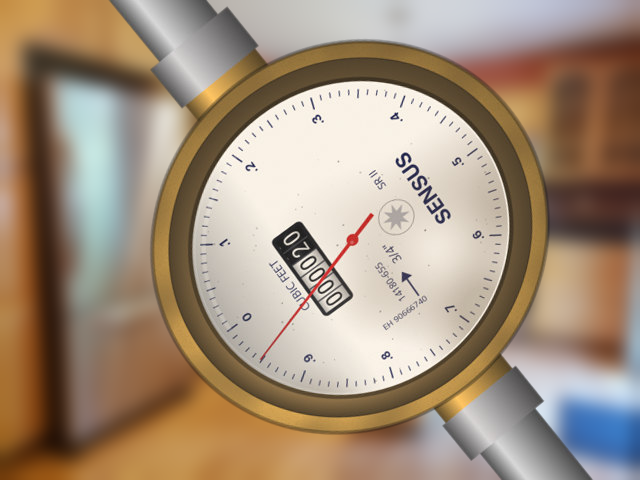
19.95 ft³
